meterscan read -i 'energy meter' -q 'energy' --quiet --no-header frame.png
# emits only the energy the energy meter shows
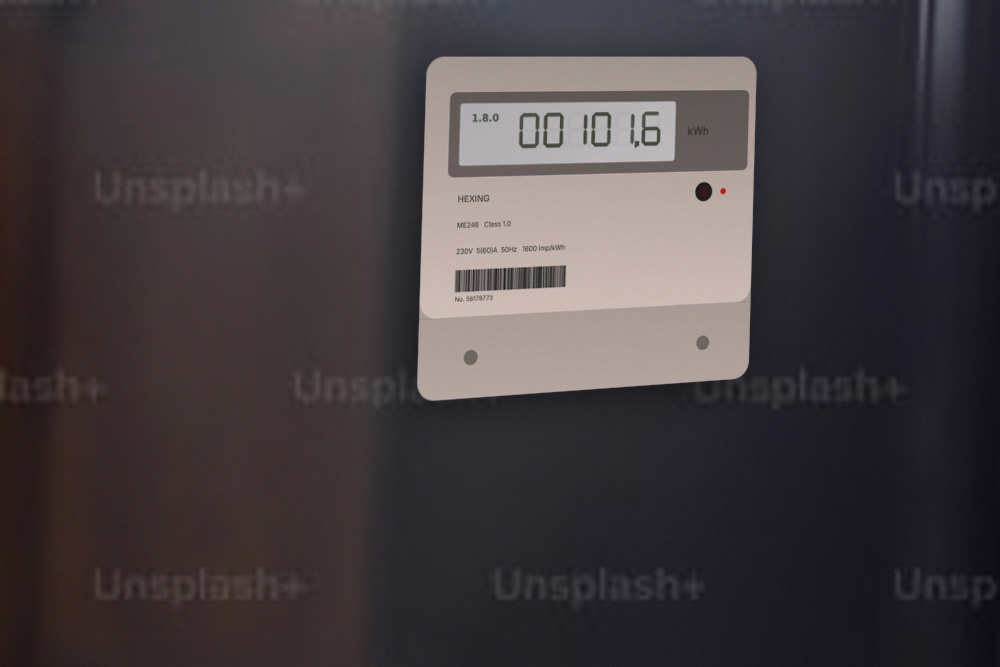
101.6 kWh
